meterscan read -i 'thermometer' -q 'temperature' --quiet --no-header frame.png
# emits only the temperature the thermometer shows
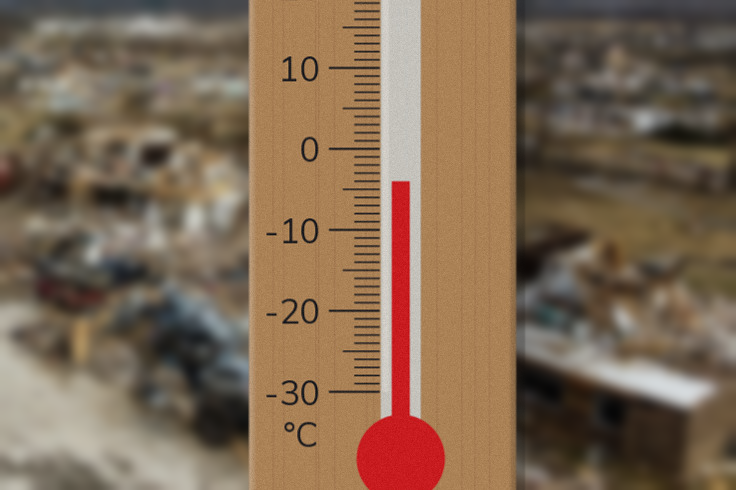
-4 °C
